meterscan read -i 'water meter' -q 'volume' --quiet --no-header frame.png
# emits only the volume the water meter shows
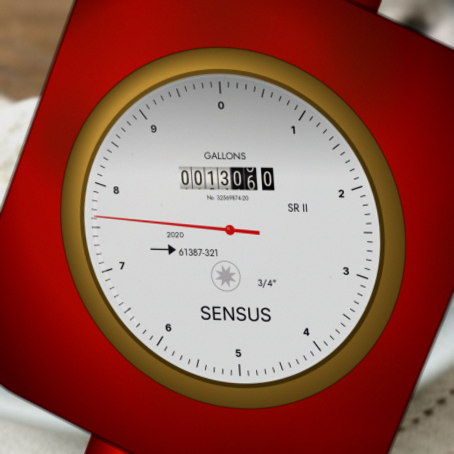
13057.6 gal
